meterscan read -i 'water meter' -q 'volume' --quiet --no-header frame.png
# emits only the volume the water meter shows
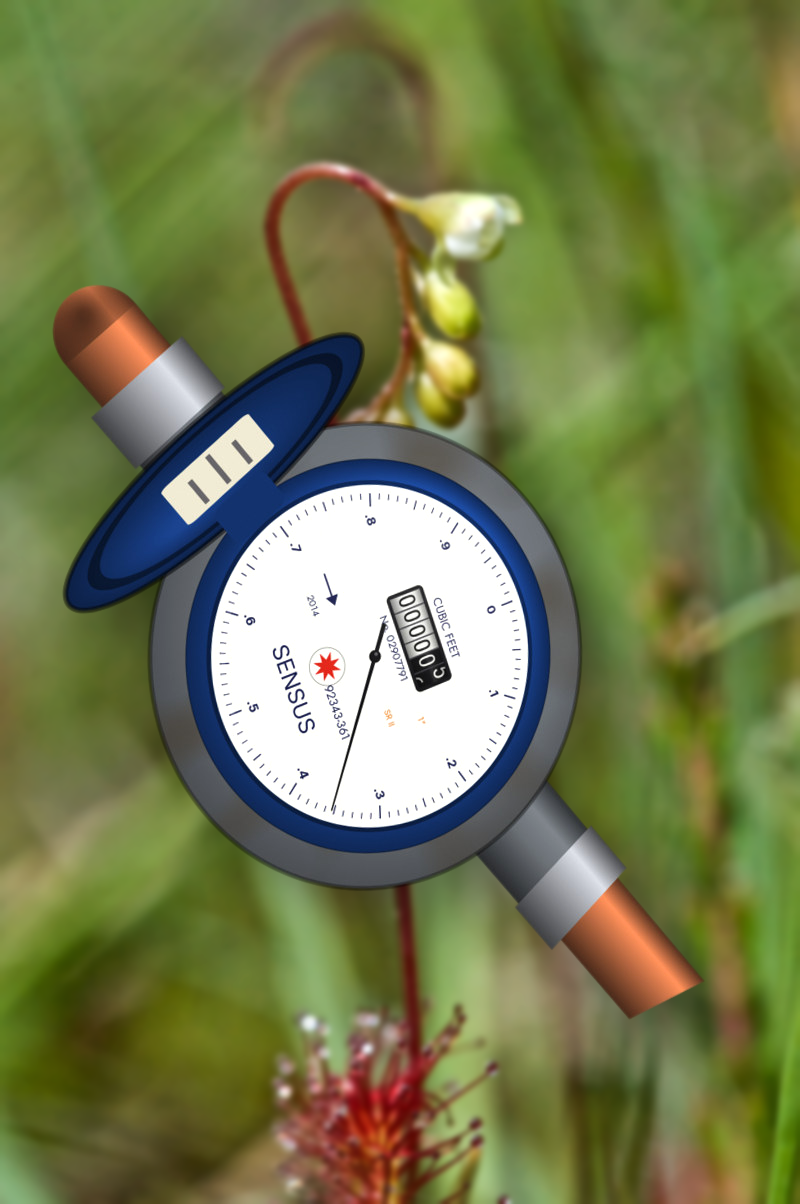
5.35 ft³
